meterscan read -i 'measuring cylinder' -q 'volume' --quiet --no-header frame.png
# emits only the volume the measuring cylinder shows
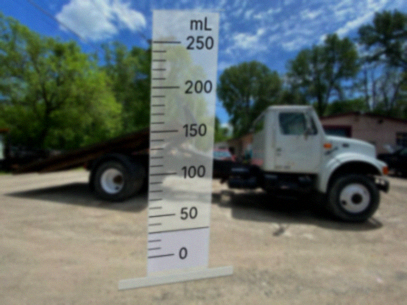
30 mL
